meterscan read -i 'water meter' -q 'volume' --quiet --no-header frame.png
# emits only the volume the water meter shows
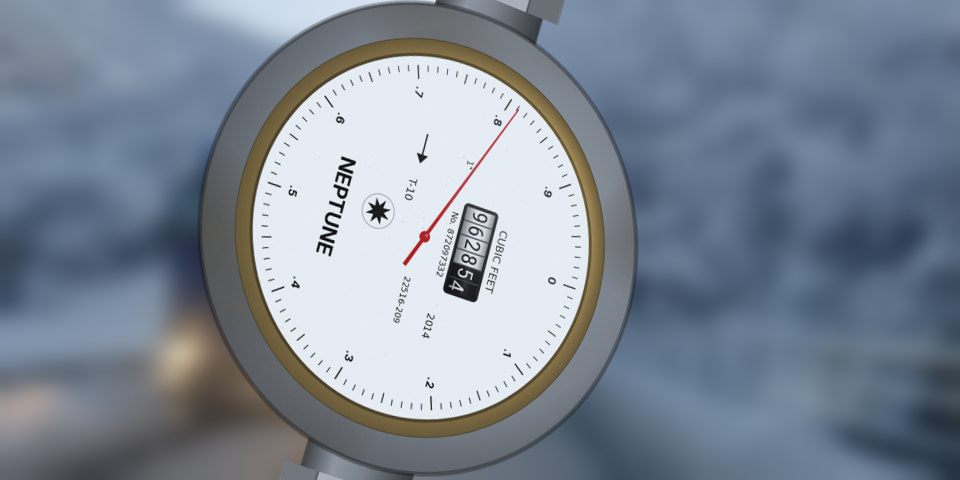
962853.81 ft³
